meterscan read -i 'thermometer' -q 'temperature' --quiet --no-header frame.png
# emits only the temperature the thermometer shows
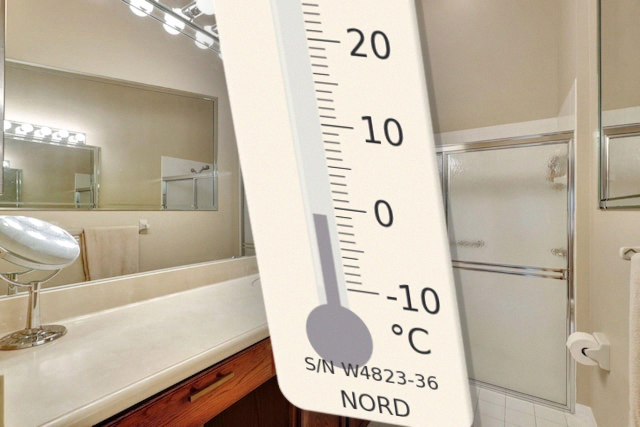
-1 °C
